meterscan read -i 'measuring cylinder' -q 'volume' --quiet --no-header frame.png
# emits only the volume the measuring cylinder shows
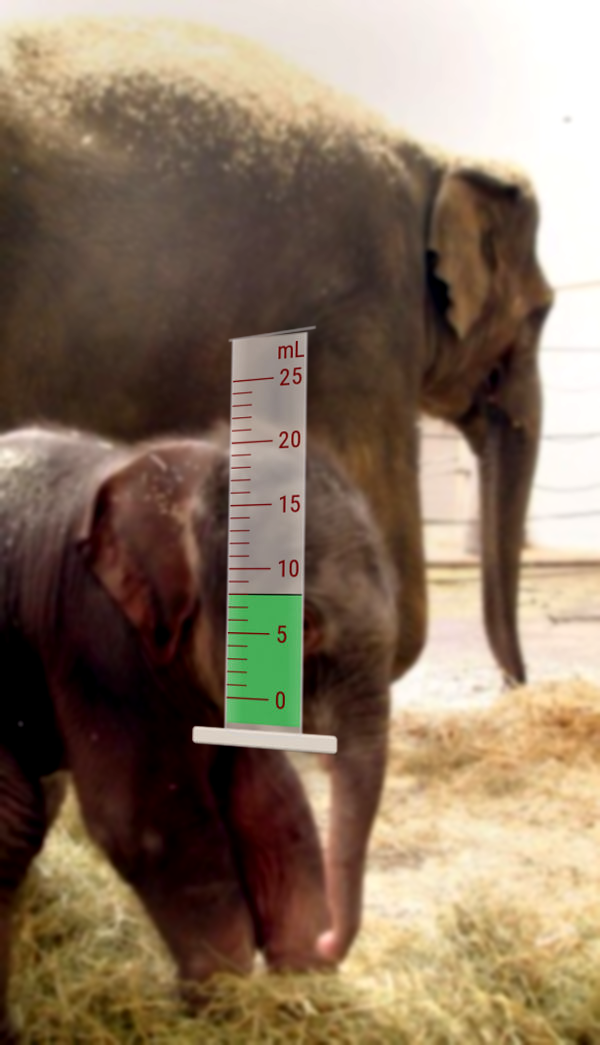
8 mL
